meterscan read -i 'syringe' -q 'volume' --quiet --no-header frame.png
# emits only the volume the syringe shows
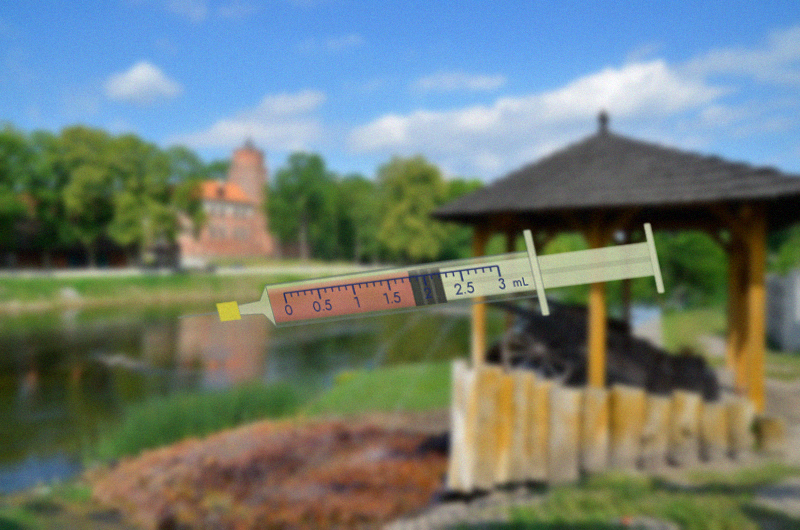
1.8 mL
